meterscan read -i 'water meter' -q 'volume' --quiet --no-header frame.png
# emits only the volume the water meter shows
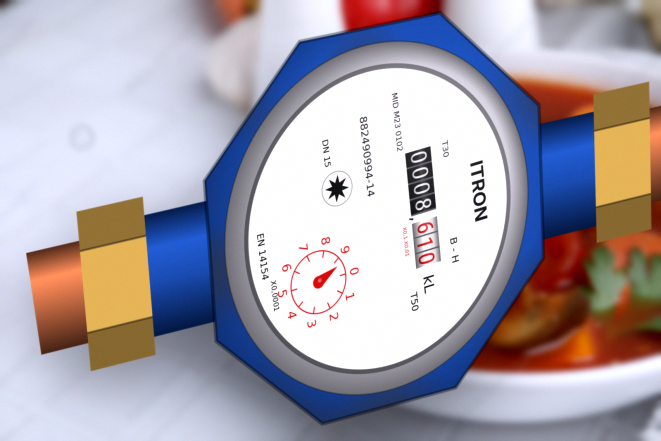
8.6099 kL
